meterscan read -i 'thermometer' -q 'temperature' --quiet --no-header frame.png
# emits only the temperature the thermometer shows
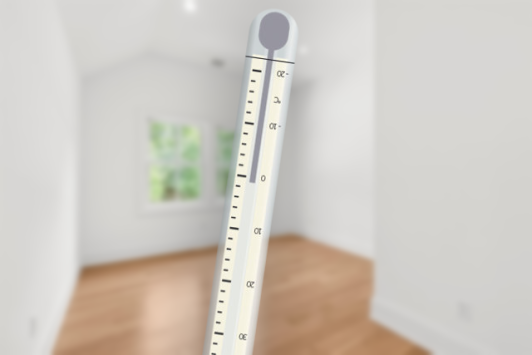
1 °C
